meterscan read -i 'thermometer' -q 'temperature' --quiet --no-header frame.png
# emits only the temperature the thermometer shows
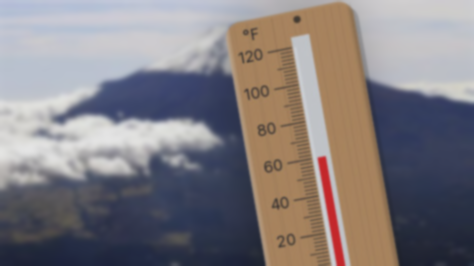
60 °F
